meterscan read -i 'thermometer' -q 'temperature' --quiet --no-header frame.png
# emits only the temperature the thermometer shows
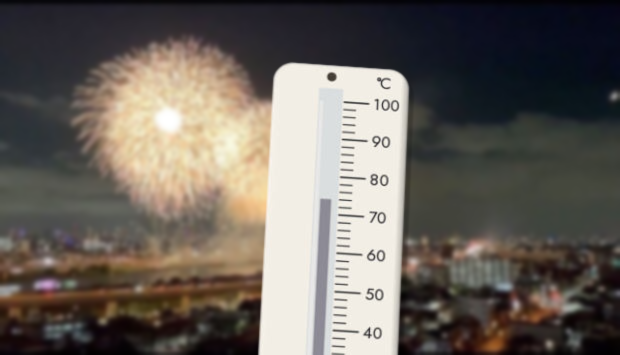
74 °C
